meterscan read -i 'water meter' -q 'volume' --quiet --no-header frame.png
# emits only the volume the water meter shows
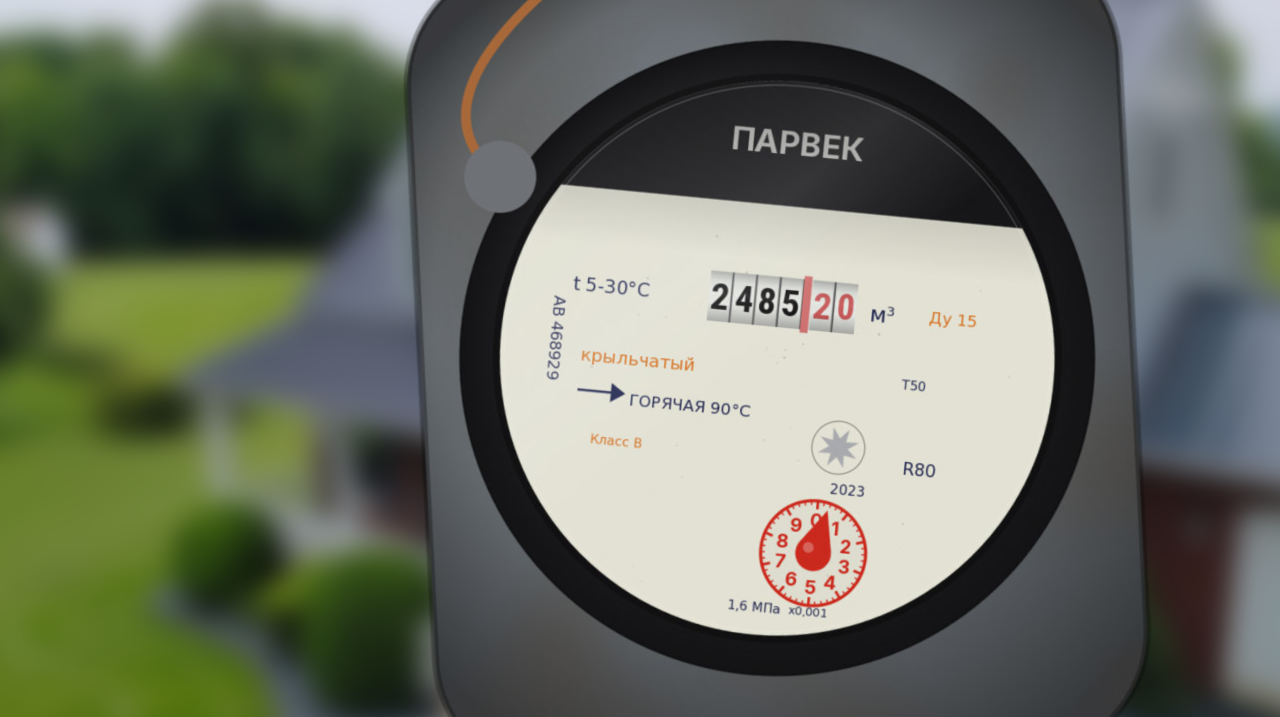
2485.200 m³
